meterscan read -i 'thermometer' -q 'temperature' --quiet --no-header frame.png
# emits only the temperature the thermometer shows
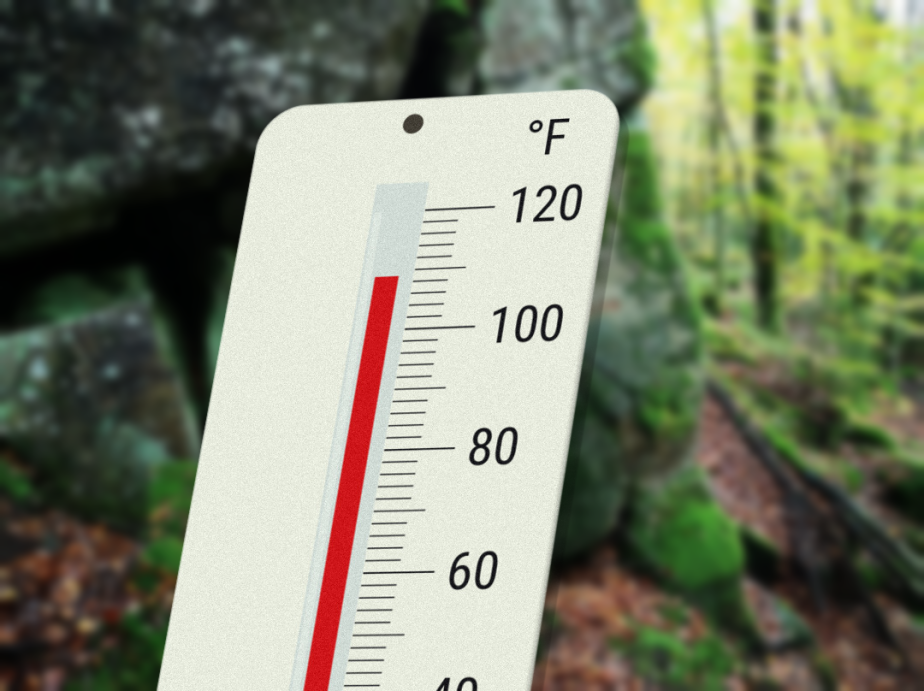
109 °F
